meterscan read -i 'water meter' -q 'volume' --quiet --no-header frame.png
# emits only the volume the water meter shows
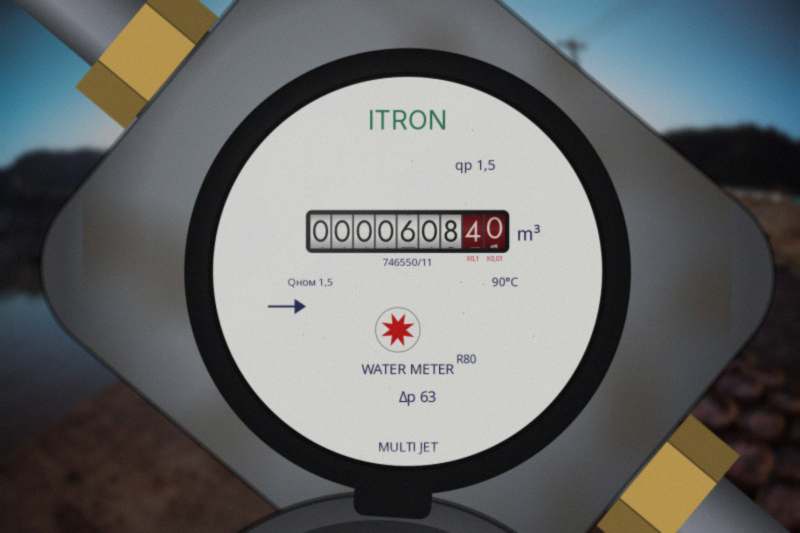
608.40 m³
